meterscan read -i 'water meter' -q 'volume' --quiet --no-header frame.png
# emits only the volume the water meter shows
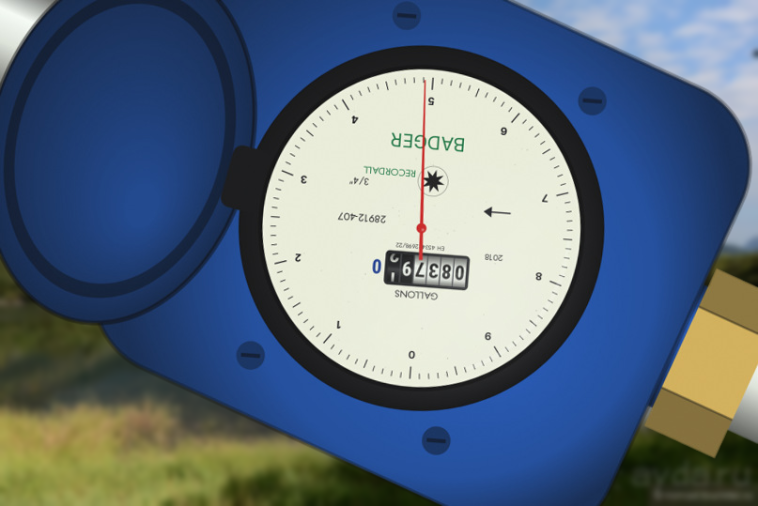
837914.9 gal
